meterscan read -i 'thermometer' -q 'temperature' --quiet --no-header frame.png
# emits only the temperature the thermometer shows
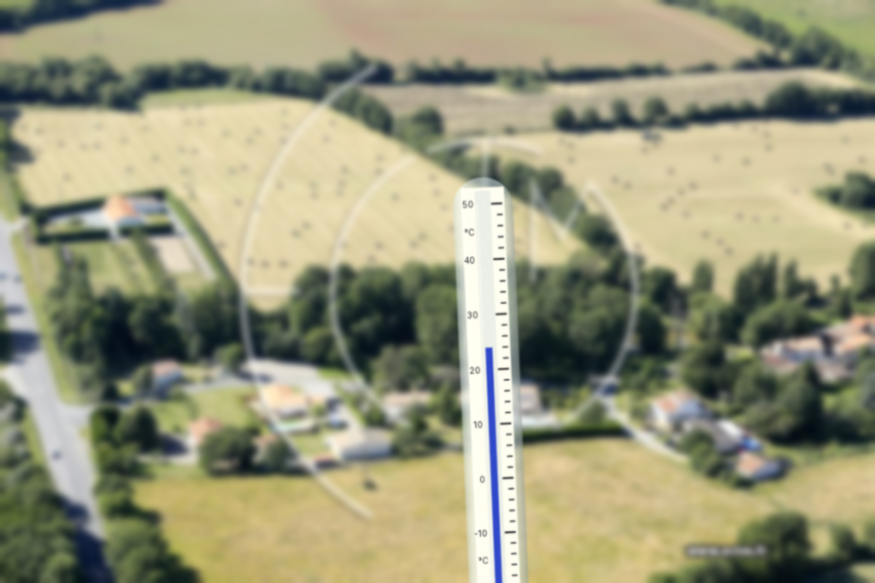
24 °C
